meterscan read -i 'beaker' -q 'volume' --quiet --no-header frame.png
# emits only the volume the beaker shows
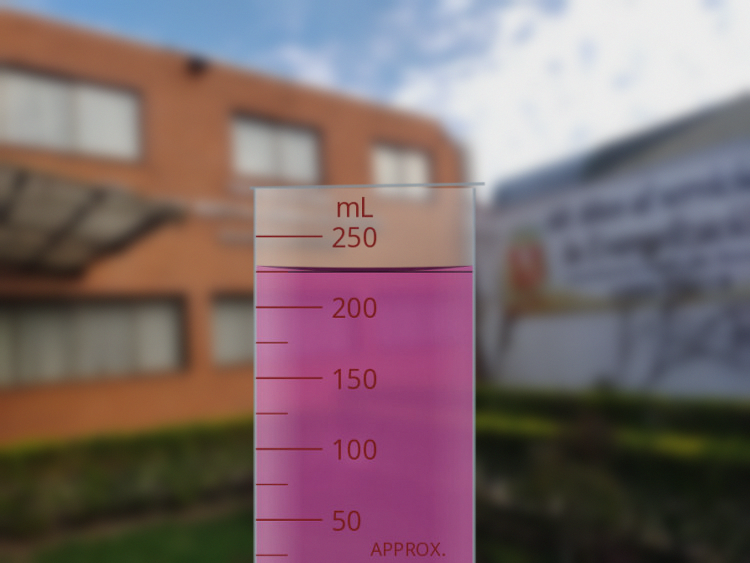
225 mL
